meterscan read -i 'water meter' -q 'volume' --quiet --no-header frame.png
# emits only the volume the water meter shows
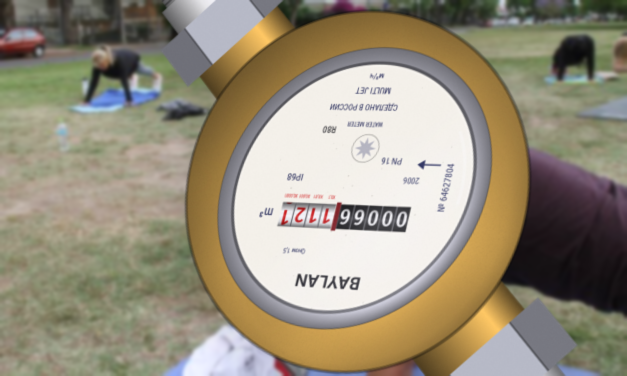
66.1121 m³
